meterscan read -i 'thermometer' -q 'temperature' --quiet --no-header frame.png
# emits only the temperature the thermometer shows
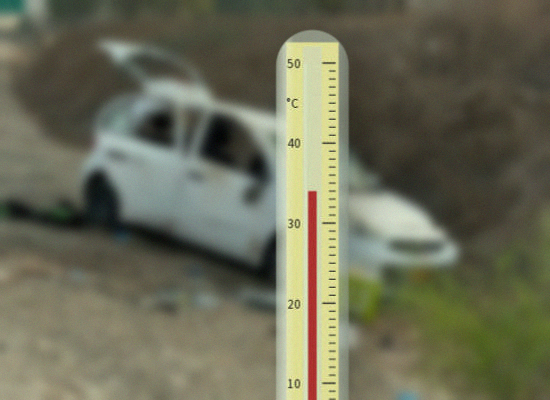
34 °C
